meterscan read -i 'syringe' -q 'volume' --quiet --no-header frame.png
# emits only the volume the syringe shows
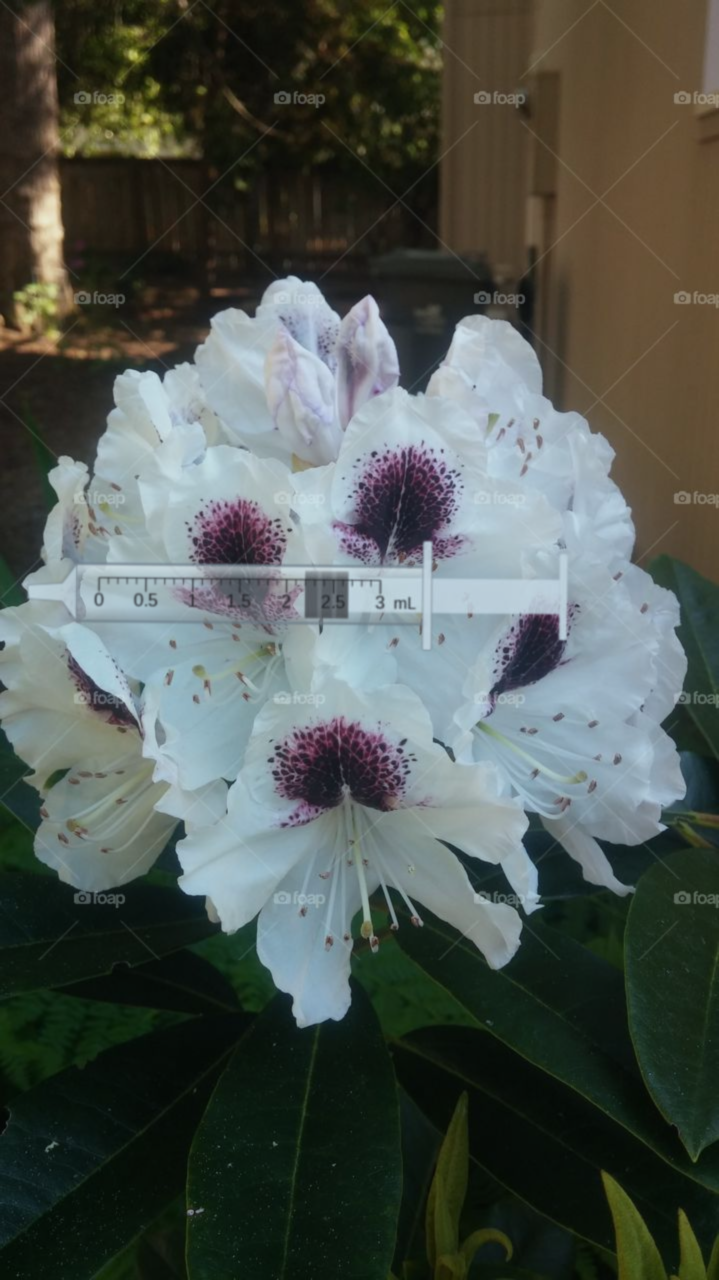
2.2 mL
